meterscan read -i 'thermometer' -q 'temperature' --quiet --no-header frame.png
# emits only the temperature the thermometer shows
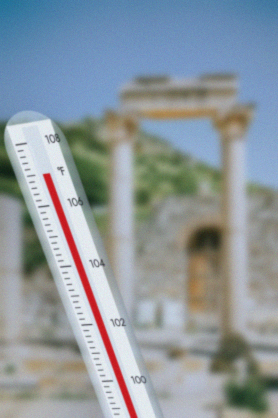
107 °F
